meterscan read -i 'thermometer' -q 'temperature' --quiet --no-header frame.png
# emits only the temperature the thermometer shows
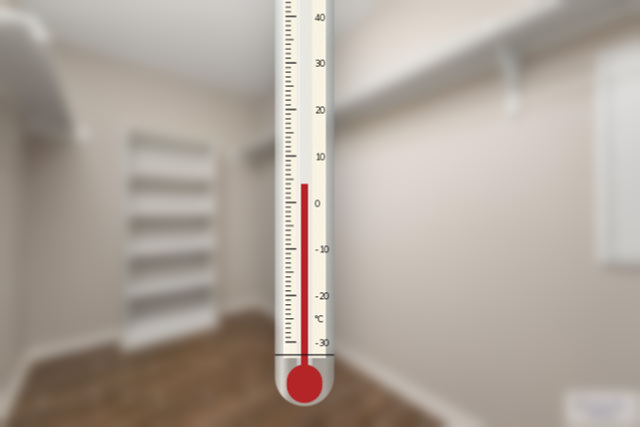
4 °C
